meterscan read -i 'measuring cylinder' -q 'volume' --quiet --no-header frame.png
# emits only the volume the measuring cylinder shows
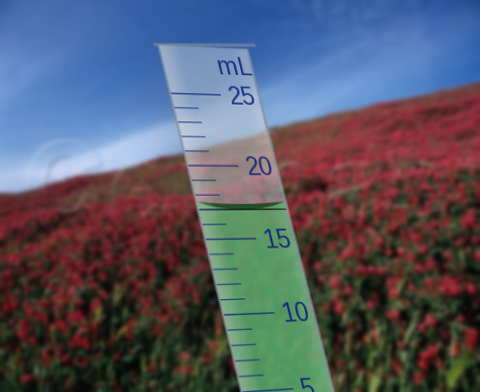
17 mL
